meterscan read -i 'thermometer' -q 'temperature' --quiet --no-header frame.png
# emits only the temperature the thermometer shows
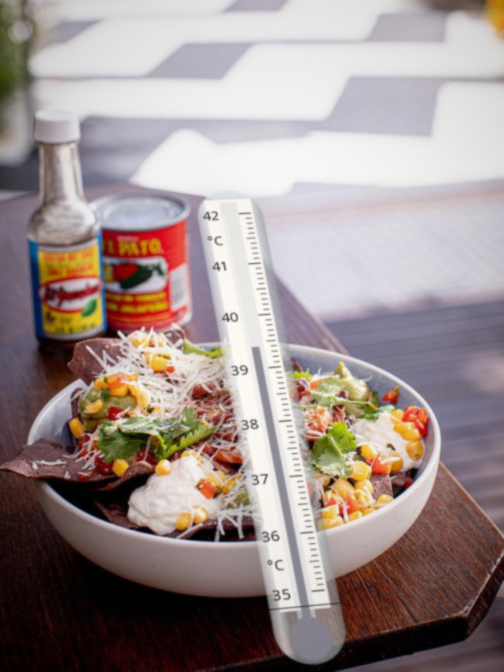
39.4 °C
